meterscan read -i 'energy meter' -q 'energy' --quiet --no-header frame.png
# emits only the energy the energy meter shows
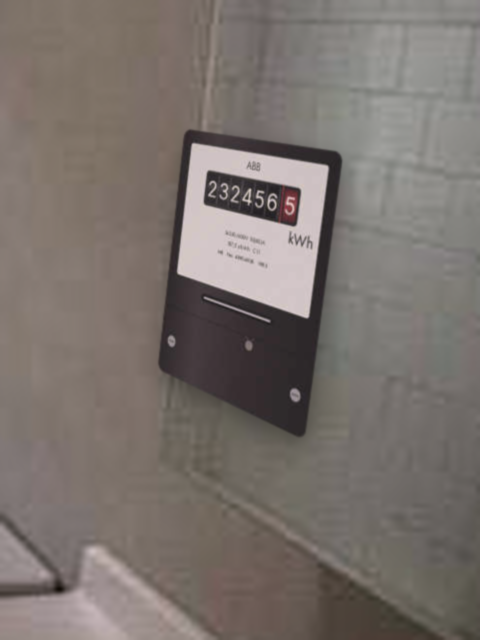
232456.5 kWh
